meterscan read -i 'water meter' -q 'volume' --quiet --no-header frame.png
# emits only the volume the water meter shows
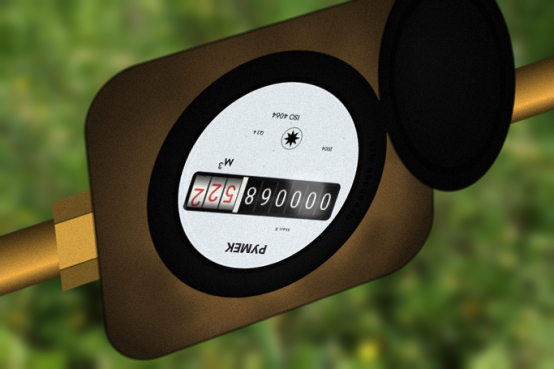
68.522 m³
